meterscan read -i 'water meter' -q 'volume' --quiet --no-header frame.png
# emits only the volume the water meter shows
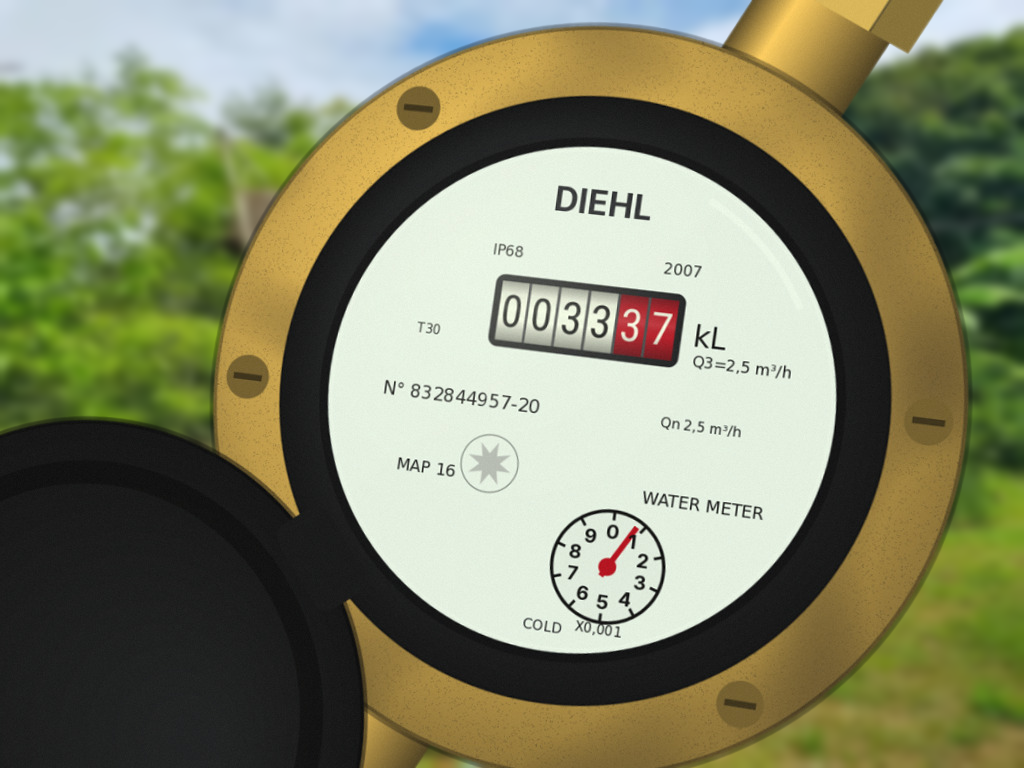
33.370 kL
